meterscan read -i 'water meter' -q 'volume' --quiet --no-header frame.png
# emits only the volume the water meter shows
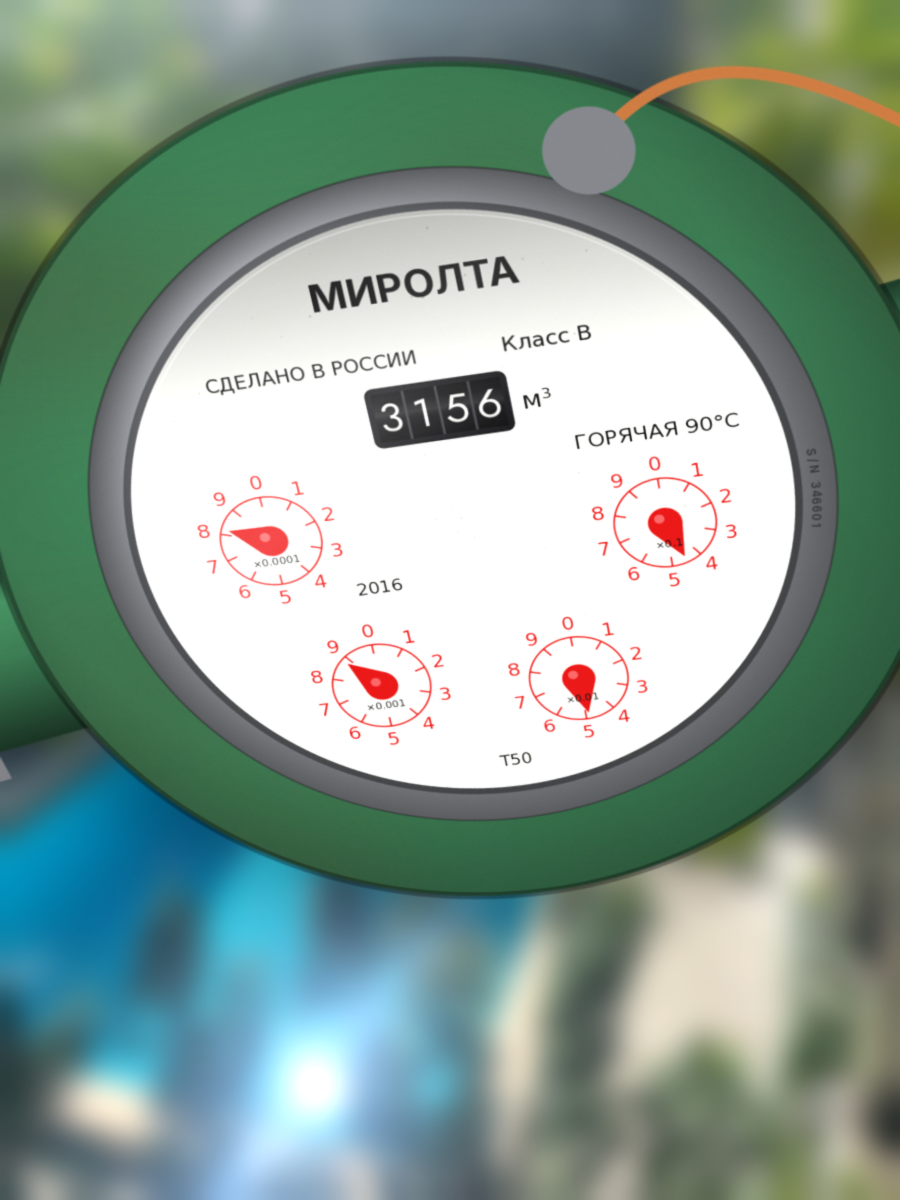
3156.4488 m³
